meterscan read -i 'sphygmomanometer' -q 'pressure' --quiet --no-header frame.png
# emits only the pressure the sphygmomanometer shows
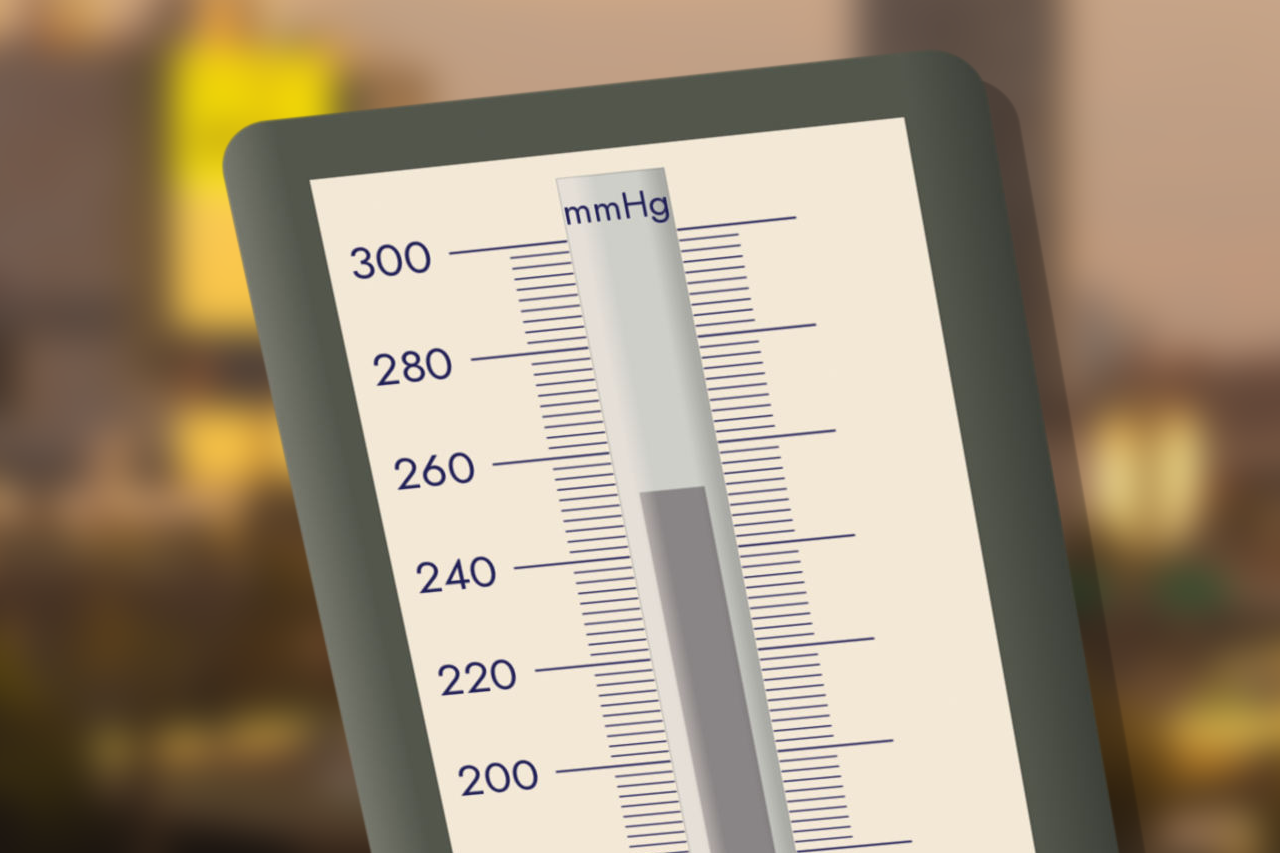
252 mmHg
